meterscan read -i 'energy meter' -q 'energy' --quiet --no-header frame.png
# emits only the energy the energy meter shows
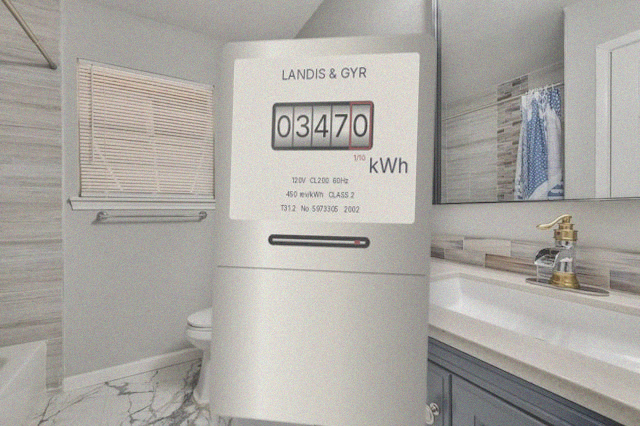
347.0 kWh
